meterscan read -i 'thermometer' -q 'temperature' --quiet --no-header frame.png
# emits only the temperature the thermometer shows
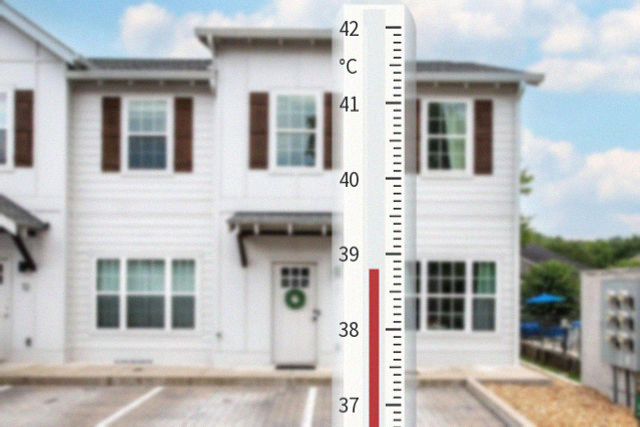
38.8 °C
